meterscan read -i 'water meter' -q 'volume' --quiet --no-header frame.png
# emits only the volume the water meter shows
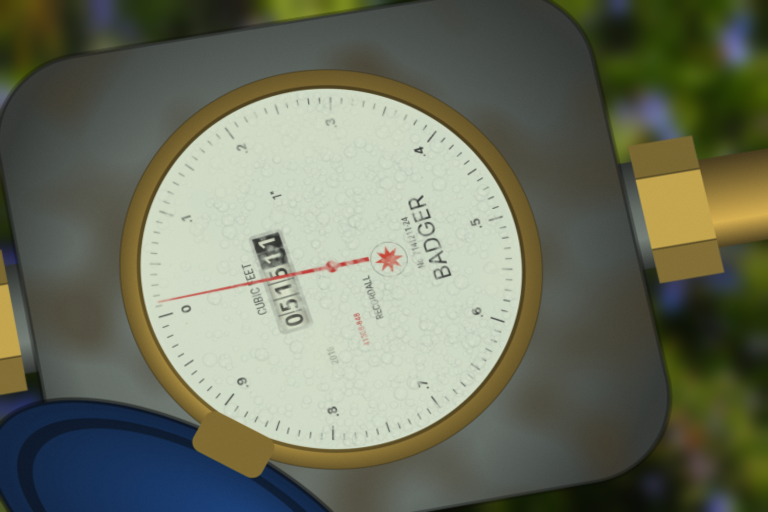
51511.01 ft³
